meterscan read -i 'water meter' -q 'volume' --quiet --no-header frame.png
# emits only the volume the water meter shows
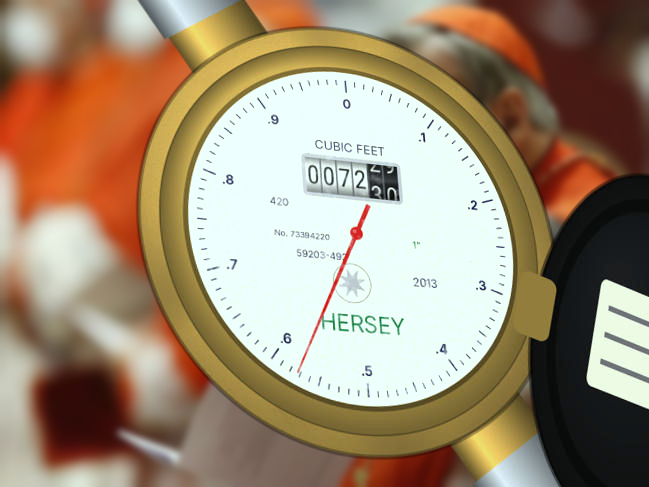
7229.57 ft³
